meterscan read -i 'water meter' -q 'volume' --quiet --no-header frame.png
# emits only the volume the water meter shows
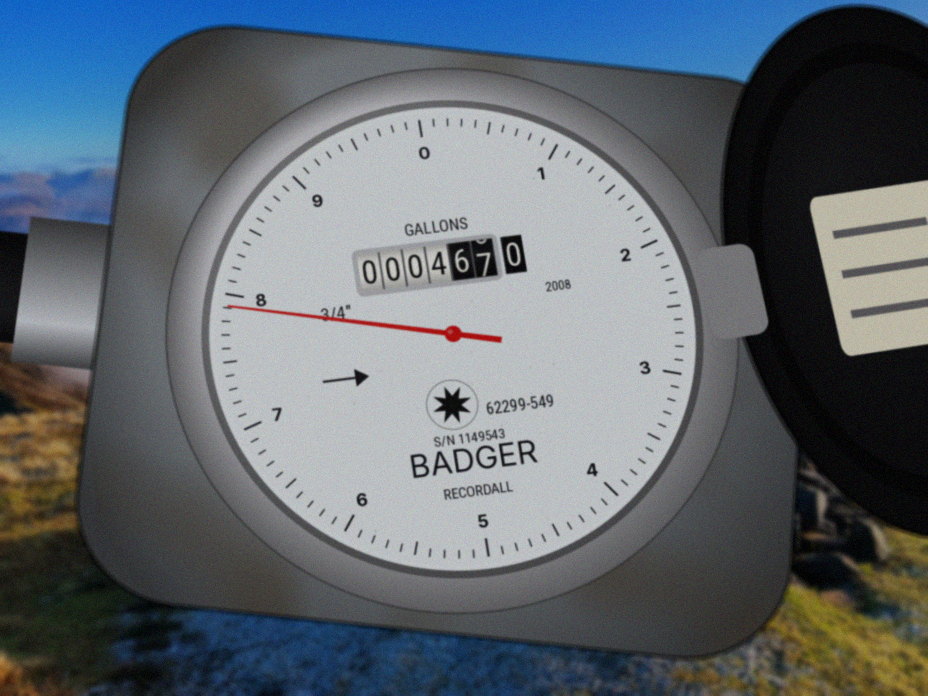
4667.9 gal
